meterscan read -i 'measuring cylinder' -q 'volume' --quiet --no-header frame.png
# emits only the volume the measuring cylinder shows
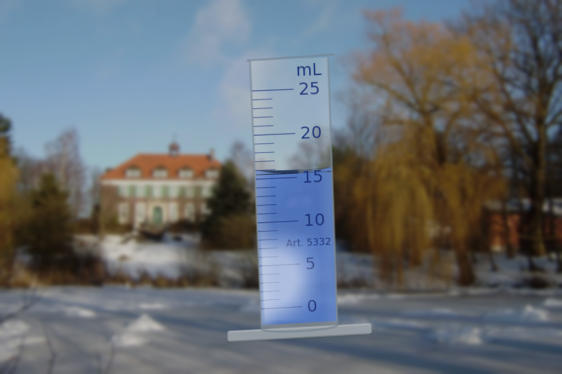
15.5 mL
